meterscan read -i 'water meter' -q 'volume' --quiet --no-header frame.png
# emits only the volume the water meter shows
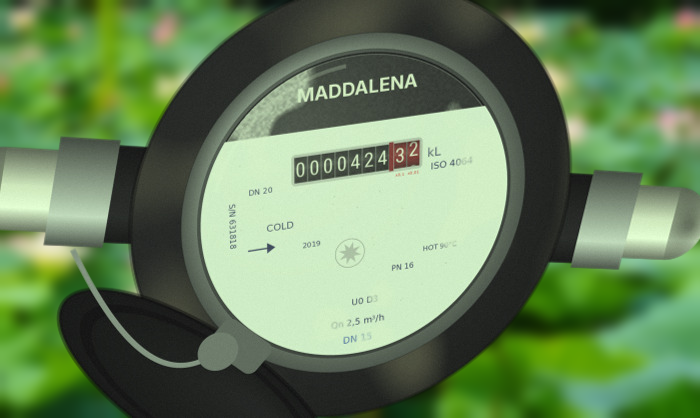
424.32 kL
